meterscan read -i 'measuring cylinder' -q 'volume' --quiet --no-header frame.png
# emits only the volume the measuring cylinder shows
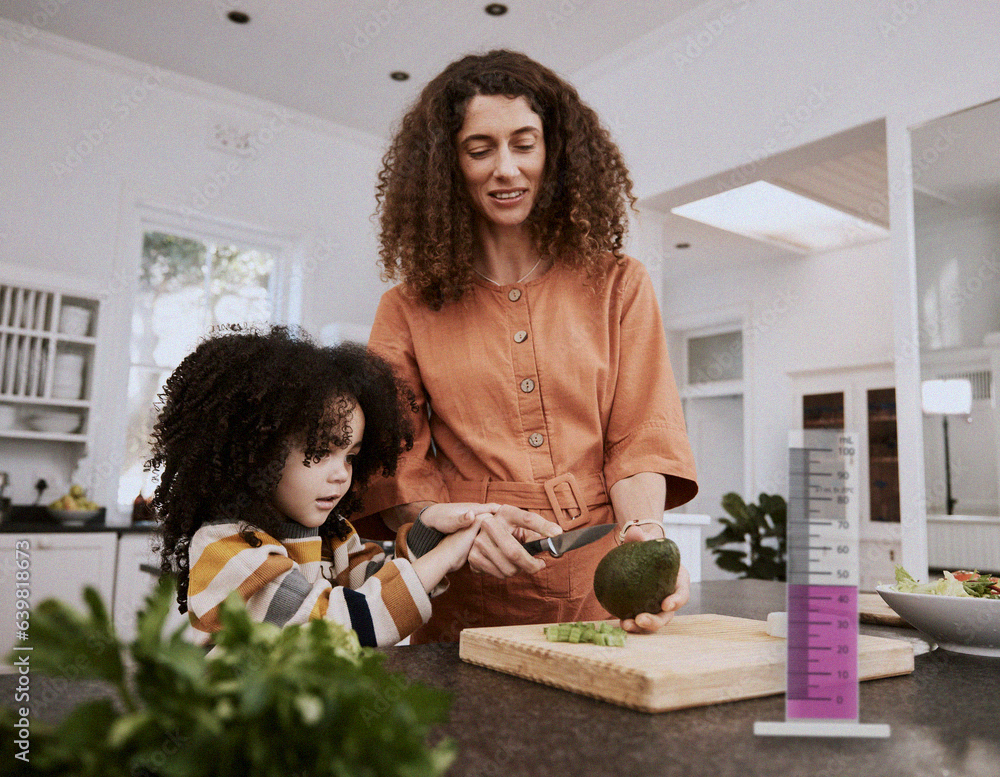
45 mL
